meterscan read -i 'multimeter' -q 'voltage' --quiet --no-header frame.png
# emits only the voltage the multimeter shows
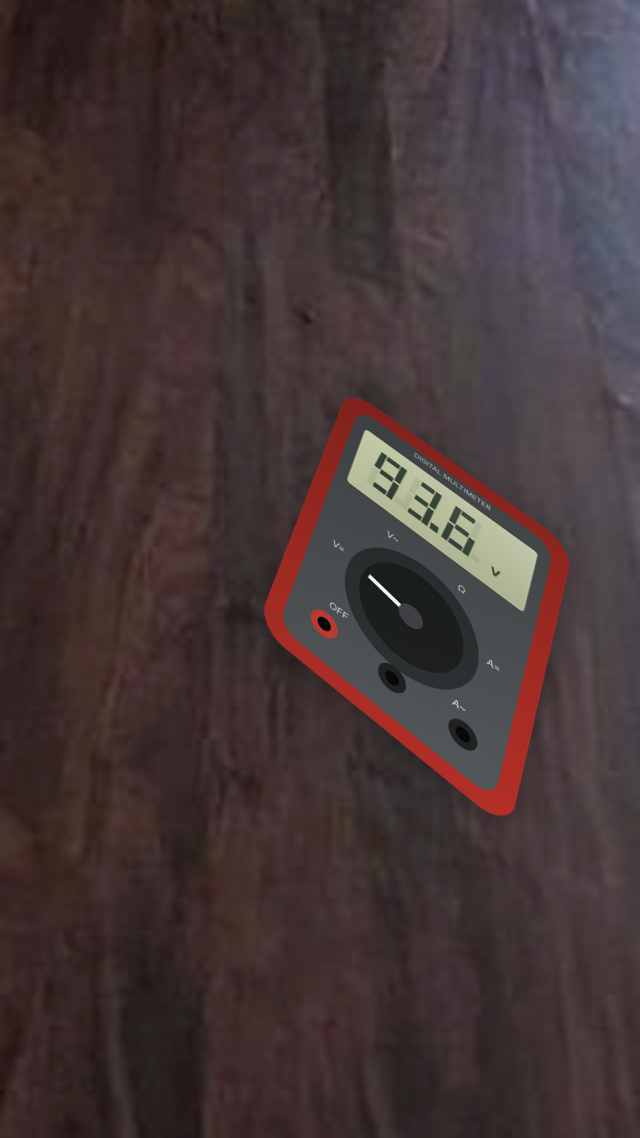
93.6 V
